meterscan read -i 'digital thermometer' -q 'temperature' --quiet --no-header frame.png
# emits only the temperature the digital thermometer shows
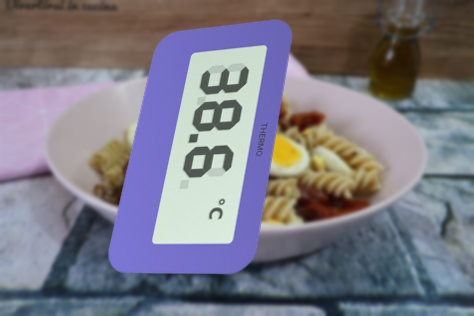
38.6 °C
